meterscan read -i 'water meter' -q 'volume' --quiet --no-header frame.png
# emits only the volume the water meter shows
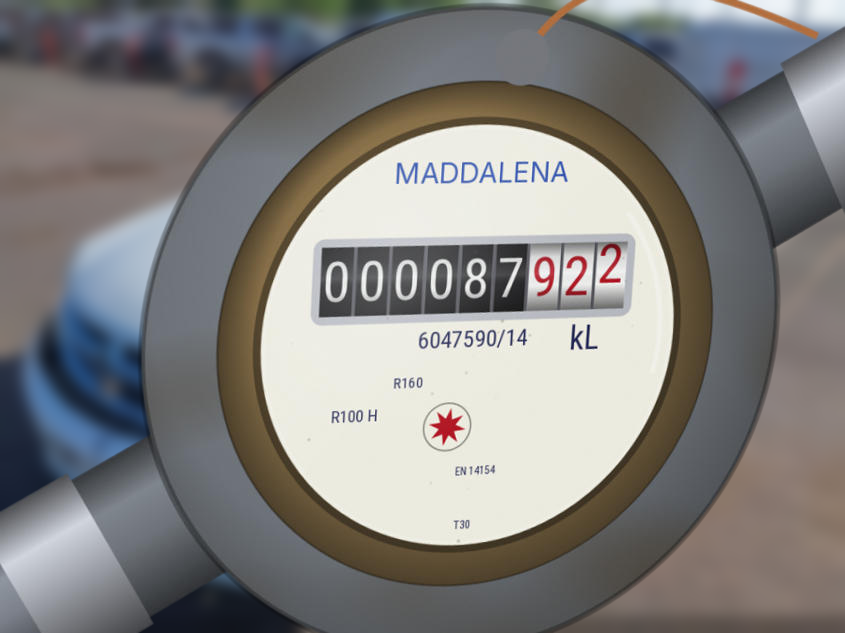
87.922 kL
